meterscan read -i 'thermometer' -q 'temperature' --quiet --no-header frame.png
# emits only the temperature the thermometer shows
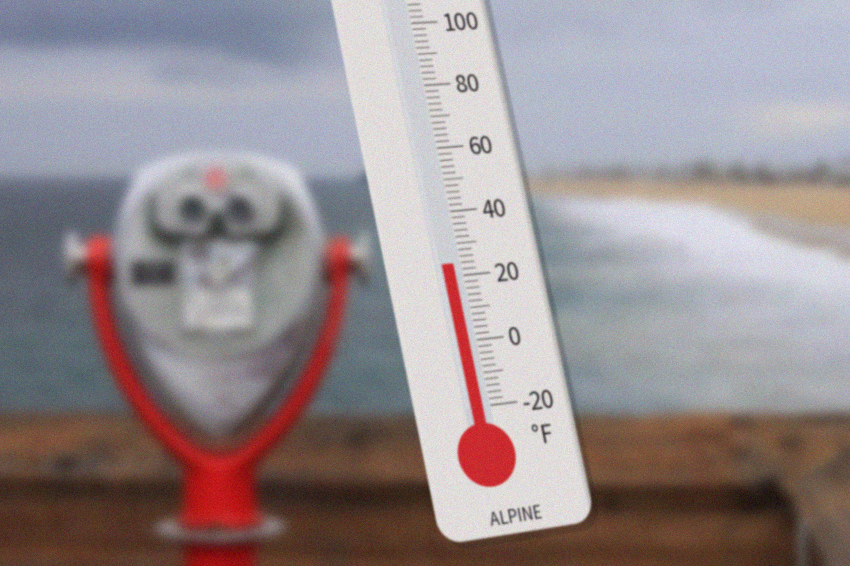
24 °F
